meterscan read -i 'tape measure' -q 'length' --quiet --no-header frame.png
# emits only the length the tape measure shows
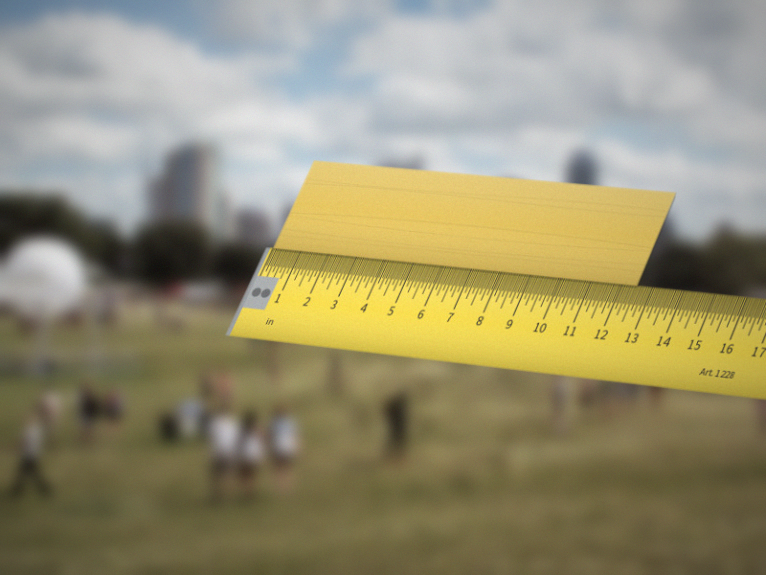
12.5 in
